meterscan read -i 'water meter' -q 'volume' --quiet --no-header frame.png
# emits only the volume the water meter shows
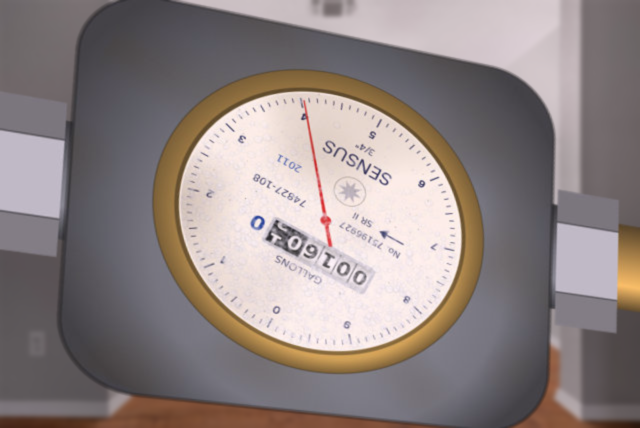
16014.0 gal
